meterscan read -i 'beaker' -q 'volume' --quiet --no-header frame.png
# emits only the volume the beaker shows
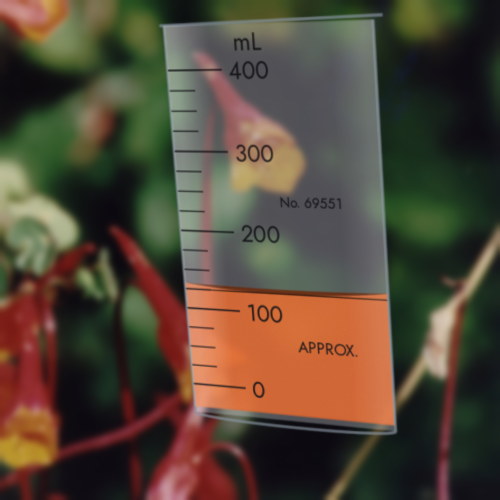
125 mL
